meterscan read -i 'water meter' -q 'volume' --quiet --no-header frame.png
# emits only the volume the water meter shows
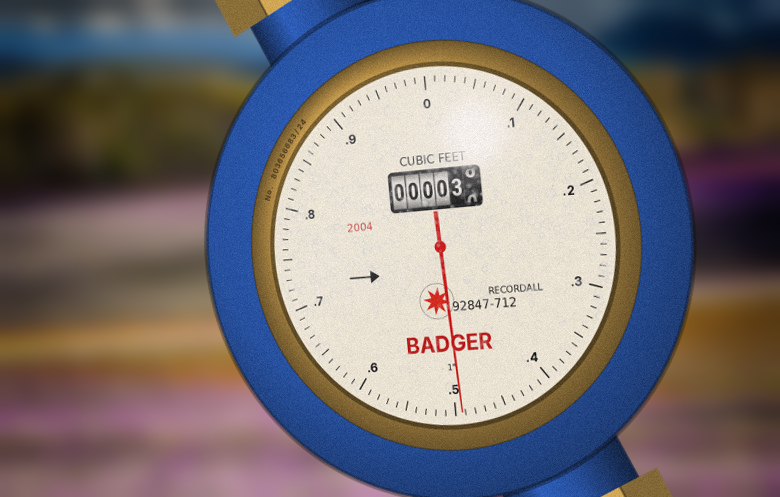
38.49 ft³
